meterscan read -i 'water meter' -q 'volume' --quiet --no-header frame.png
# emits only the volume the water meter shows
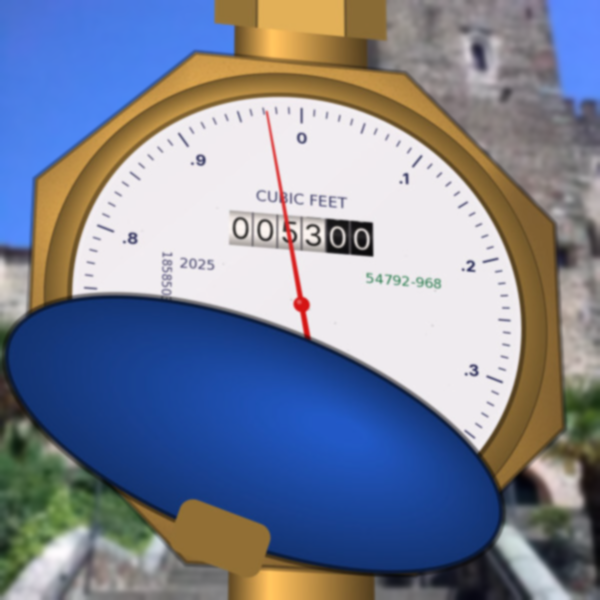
5299.97 ft³
